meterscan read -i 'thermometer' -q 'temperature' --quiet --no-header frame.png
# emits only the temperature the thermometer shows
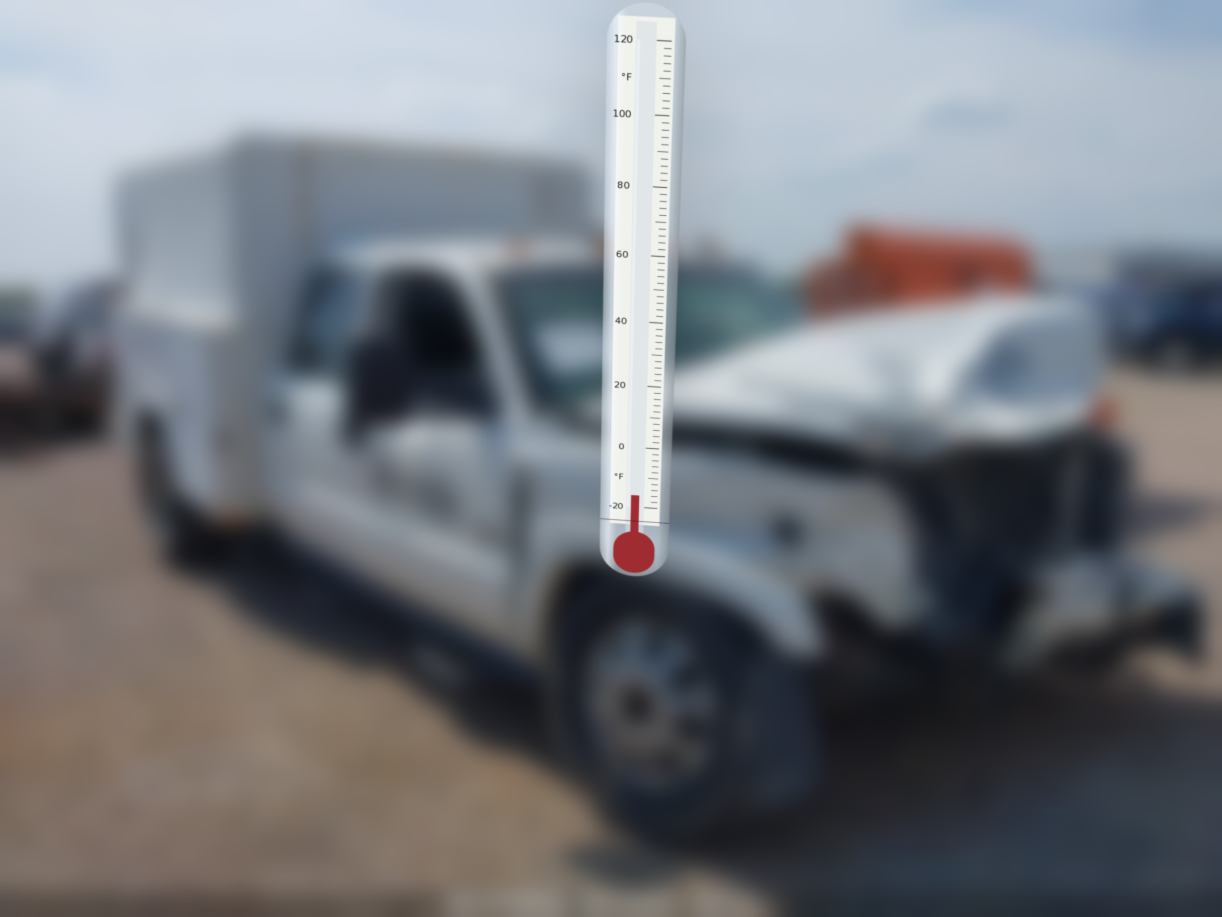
-16 °F
